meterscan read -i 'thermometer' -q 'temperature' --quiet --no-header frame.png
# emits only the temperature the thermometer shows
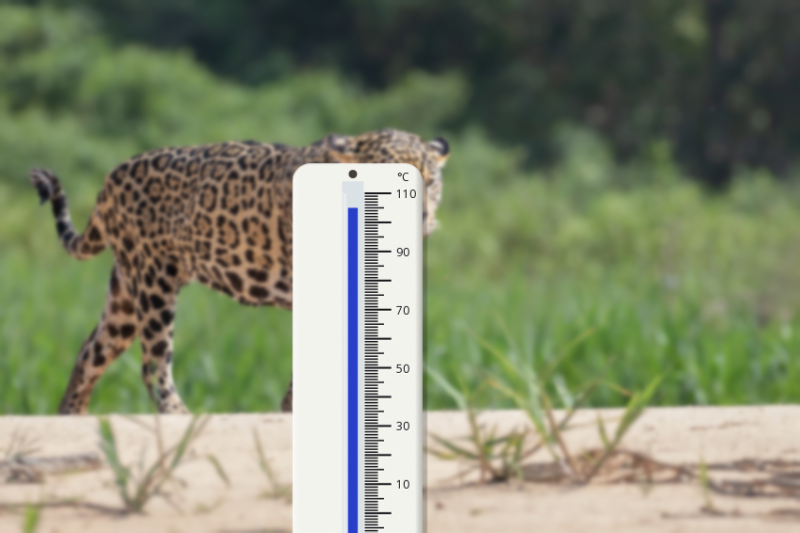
105 °C
